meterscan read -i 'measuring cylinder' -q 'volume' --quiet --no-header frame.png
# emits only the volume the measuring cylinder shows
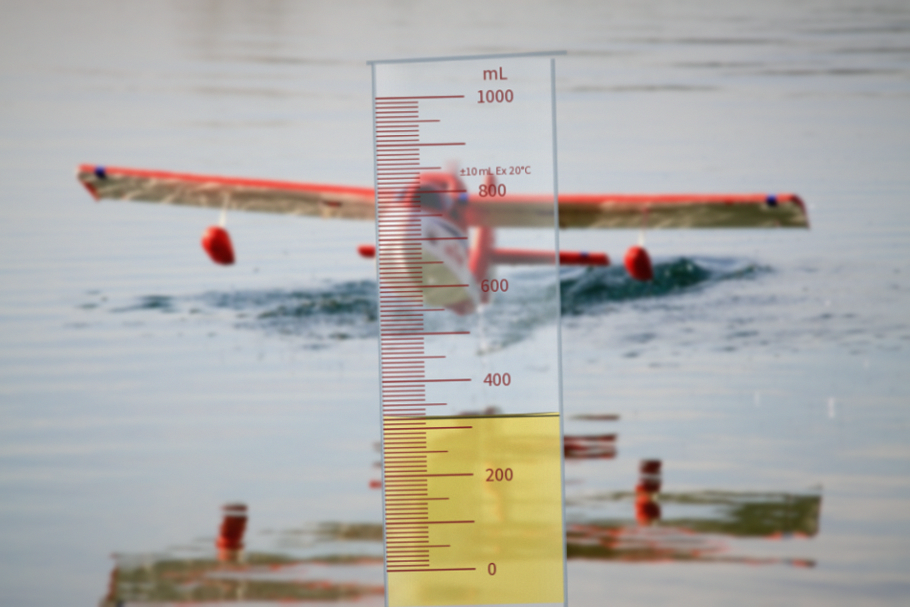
320 mL
